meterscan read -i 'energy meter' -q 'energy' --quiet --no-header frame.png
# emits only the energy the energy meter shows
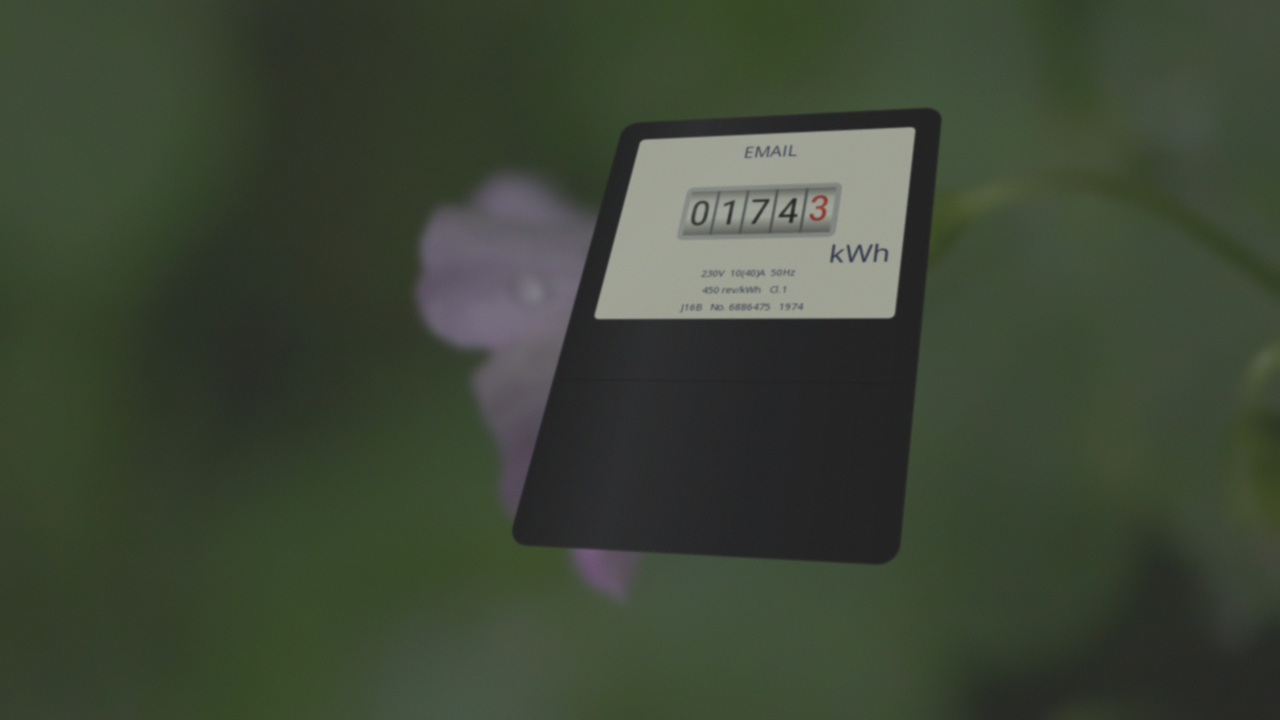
174.3 kWh
